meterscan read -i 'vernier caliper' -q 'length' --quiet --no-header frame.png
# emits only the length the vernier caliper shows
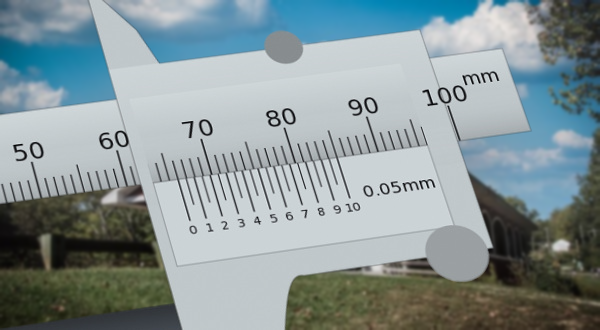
66.0 mm
